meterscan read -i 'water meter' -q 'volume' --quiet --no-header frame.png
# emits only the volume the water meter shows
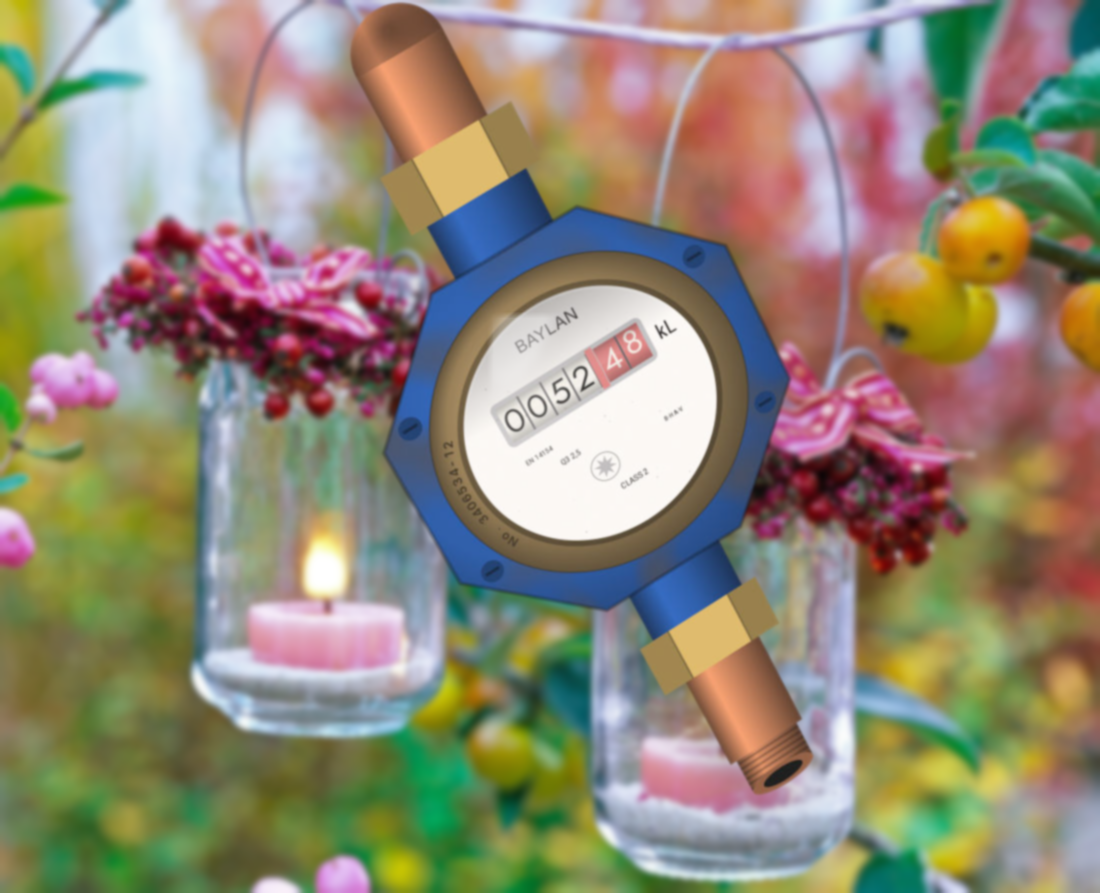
52.48 kL
